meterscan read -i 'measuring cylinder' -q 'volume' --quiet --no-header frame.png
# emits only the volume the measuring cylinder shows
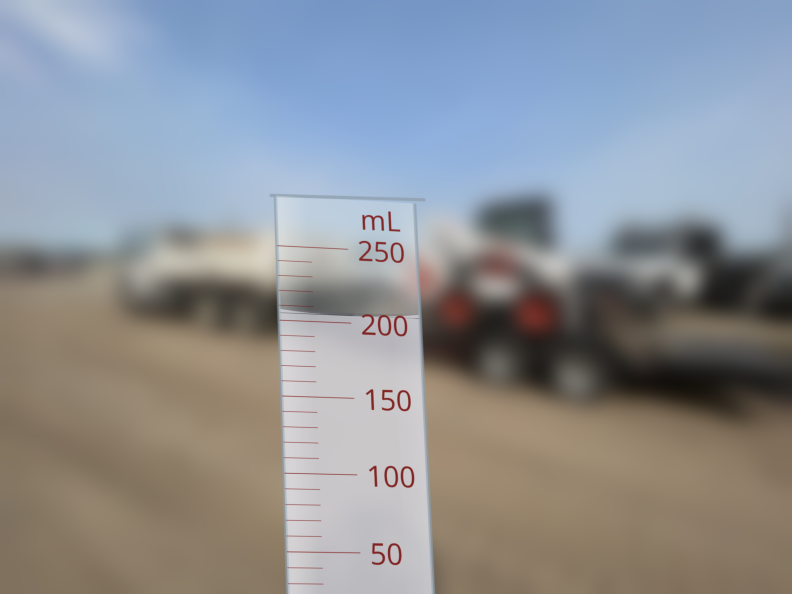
205 mL
